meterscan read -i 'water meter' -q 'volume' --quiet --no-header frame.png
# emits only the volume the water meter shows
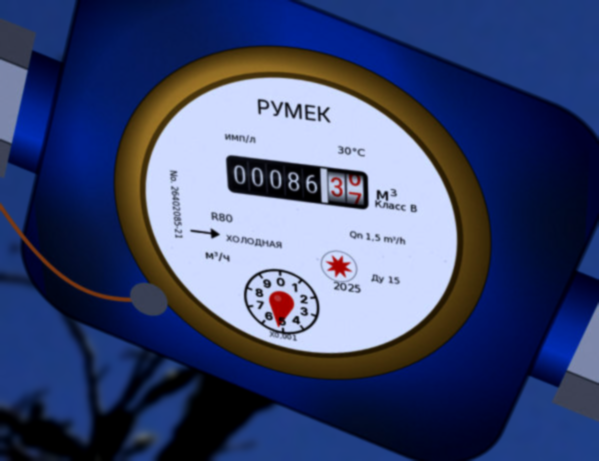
86.365 m³
